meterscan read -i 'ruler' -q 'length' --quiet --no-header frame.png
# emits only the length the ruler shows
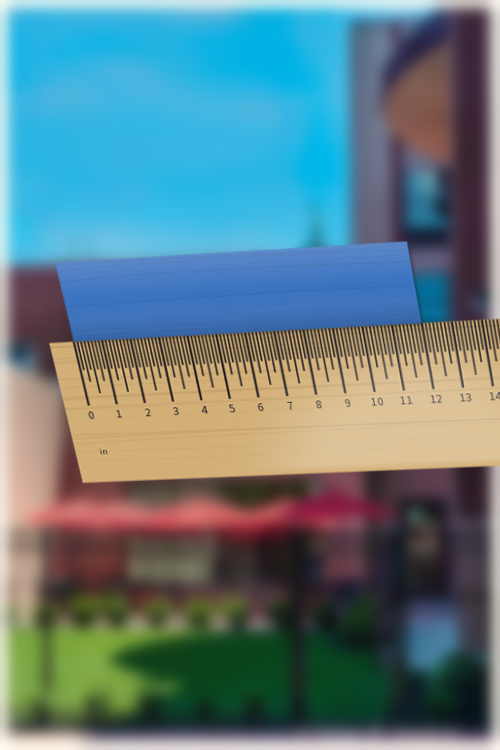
12 in
